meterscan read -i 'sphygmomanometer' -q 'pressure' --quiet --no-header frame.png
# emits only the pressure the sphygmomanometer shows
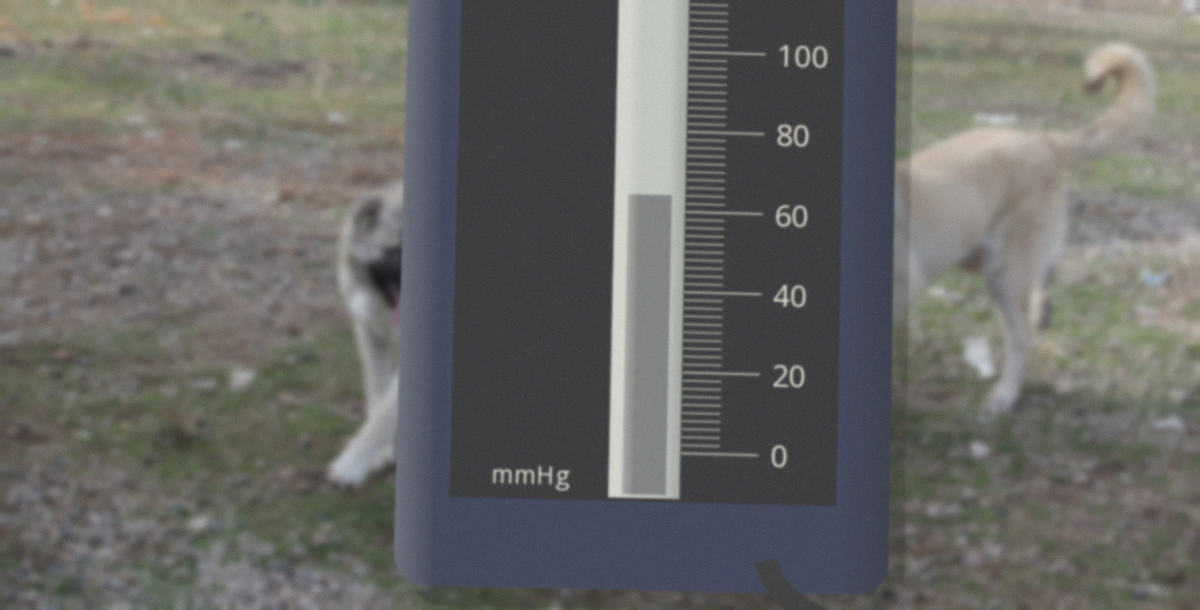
64 mmHg
